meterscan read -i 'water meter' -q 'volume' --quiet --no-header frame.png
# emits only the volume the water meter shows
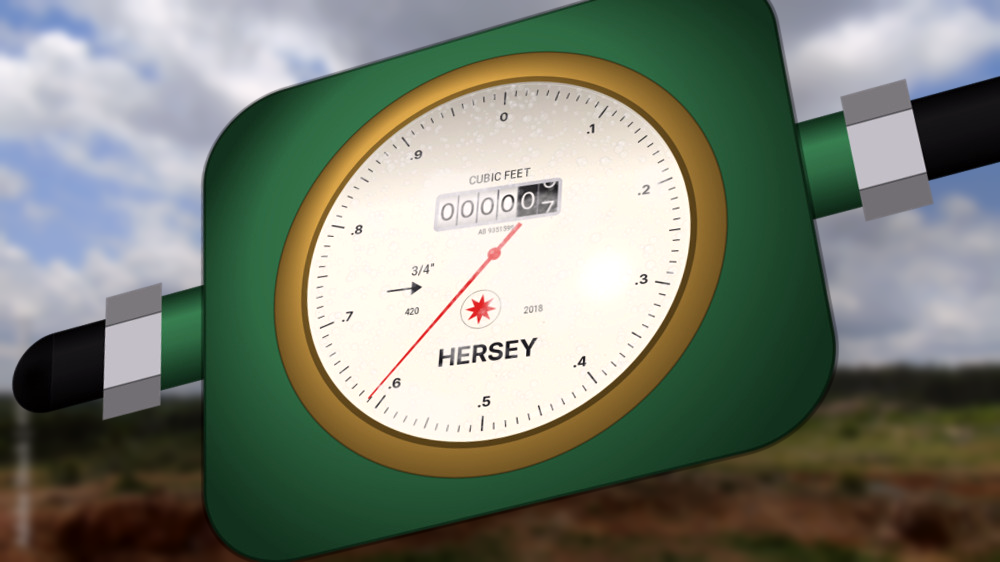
6.61 ft³
